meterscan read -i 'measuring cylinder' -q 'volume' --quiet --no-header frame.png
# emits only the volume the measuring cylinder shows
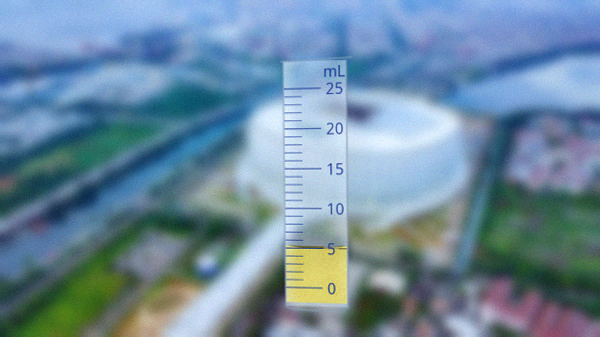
5 mL
